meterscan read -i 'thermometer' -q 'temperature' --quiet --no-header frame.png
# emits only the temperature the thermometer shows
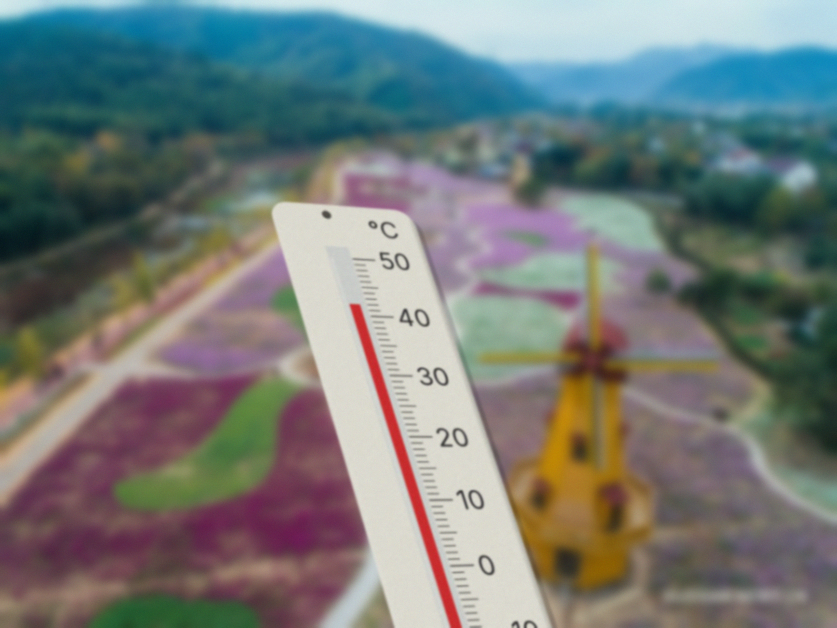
42 °C
